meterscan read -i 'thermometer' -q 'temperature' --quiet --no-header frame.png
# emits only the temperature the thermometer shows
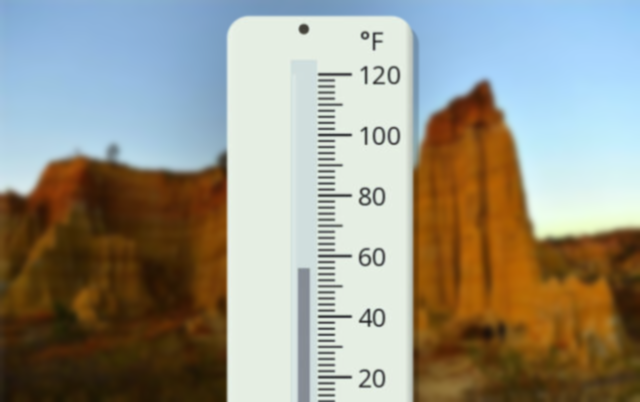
56 °F
